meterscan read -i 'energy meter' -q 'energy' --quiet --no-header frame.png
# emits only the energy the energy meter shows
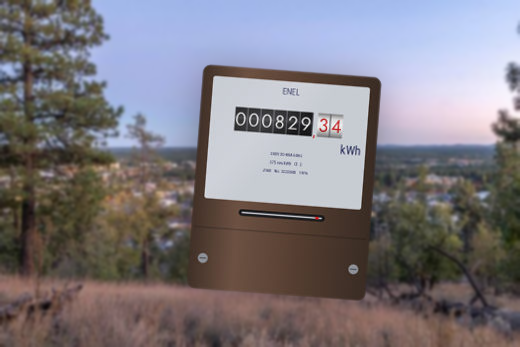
829.34 kWh
